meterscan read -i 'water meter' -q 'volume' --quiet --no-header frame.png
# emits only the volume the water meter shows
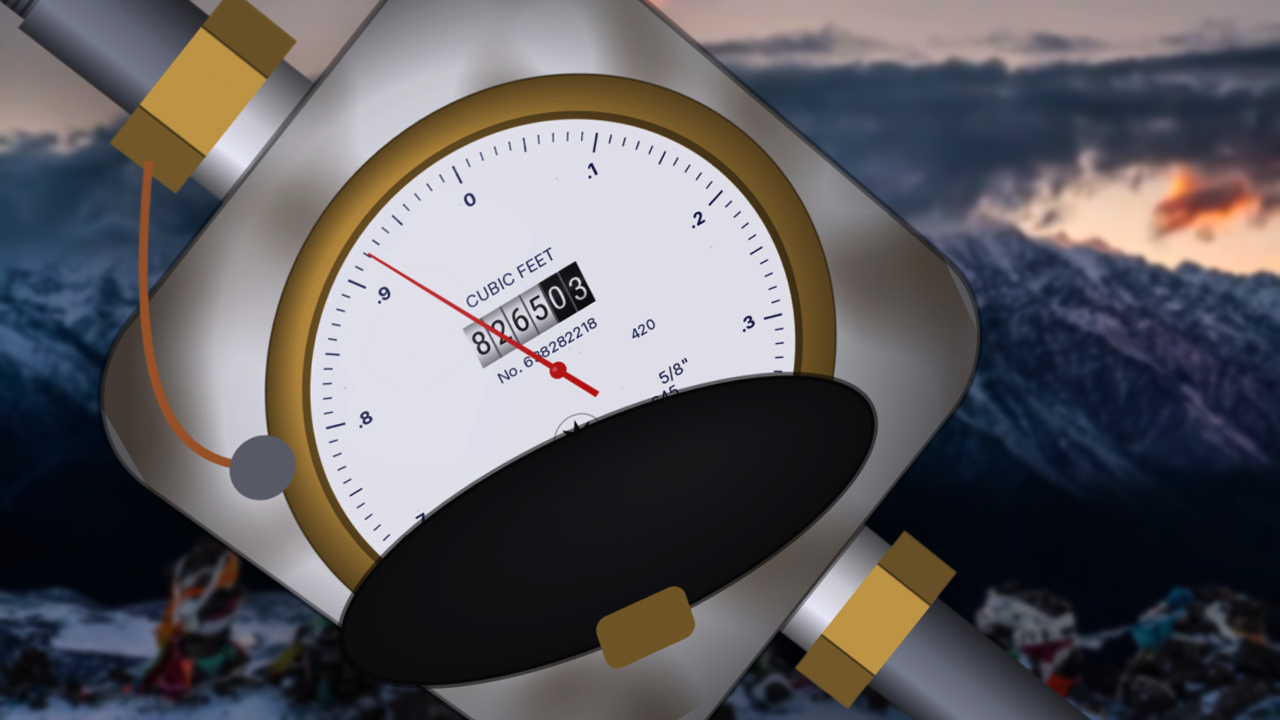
826502.92 ft³
